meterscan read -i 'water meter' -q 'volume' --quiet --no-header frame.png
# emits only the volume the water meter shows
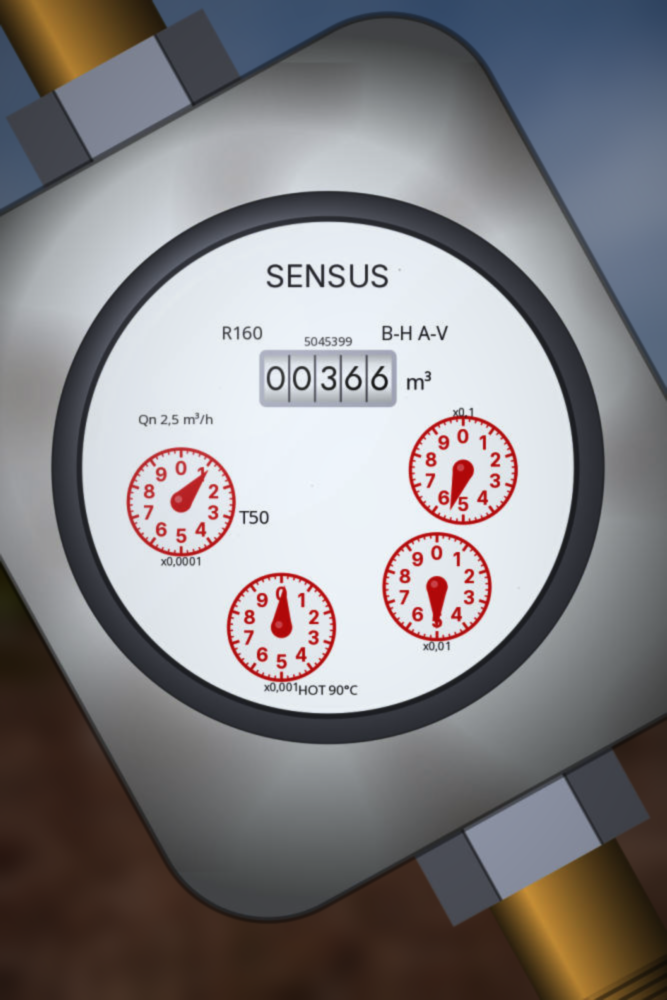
366.5501 m³
